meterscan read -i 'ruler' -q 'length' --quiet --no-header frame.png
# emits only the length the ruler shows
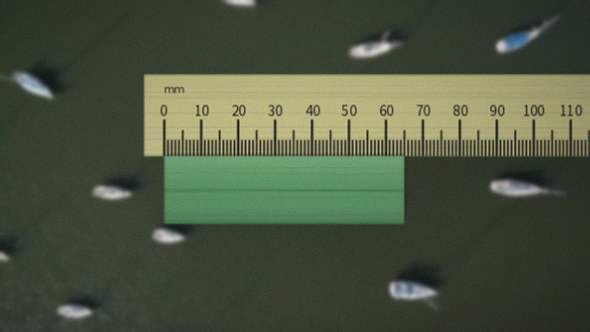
65 mm
